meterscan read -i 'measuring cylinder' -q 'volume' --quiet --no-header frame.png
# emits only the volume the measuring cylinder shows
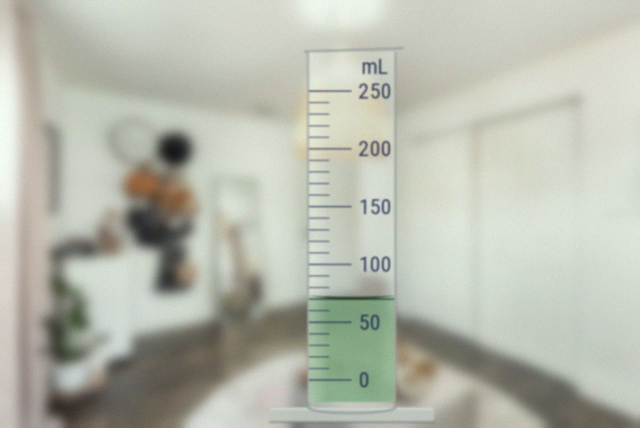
70 mL
